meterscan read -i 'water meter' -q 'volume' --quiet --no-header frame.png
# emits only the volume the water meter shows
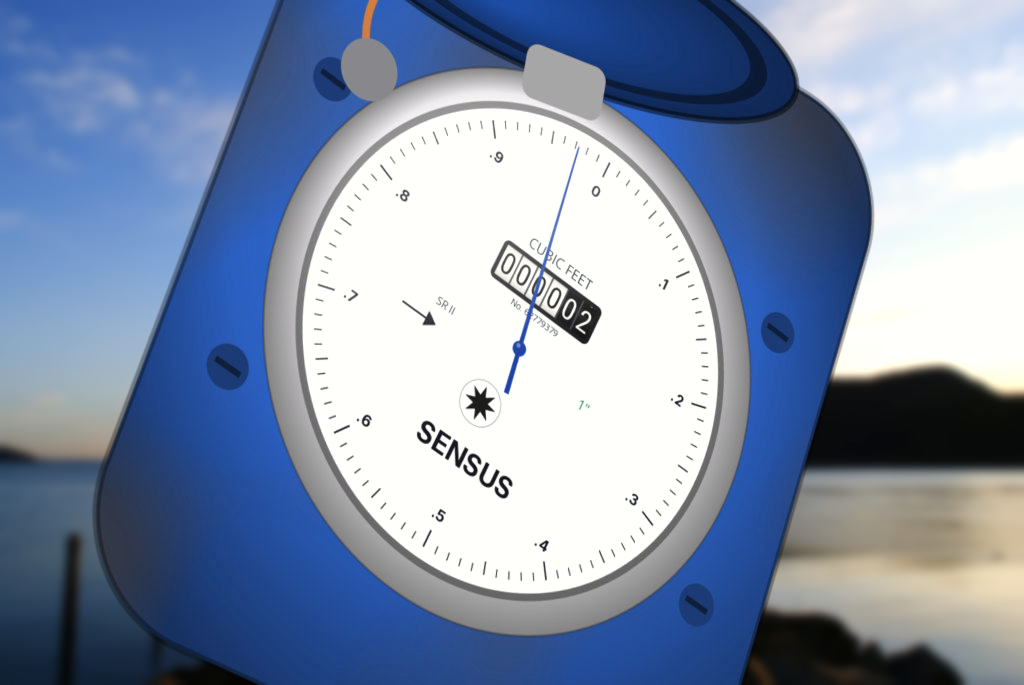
1.97 ft³
